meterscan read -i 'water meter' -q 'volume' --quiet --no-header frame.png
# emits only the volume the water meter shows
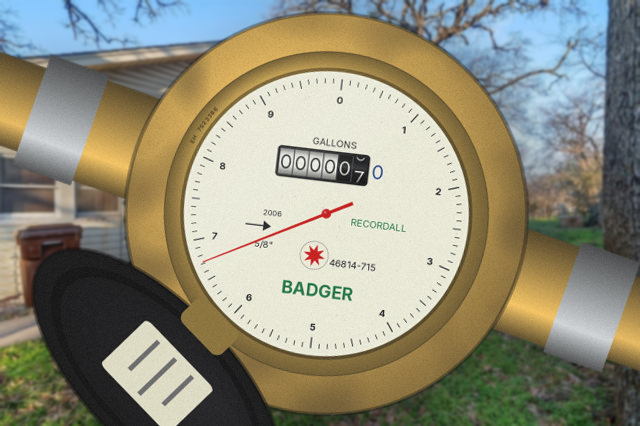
66.7 gal
